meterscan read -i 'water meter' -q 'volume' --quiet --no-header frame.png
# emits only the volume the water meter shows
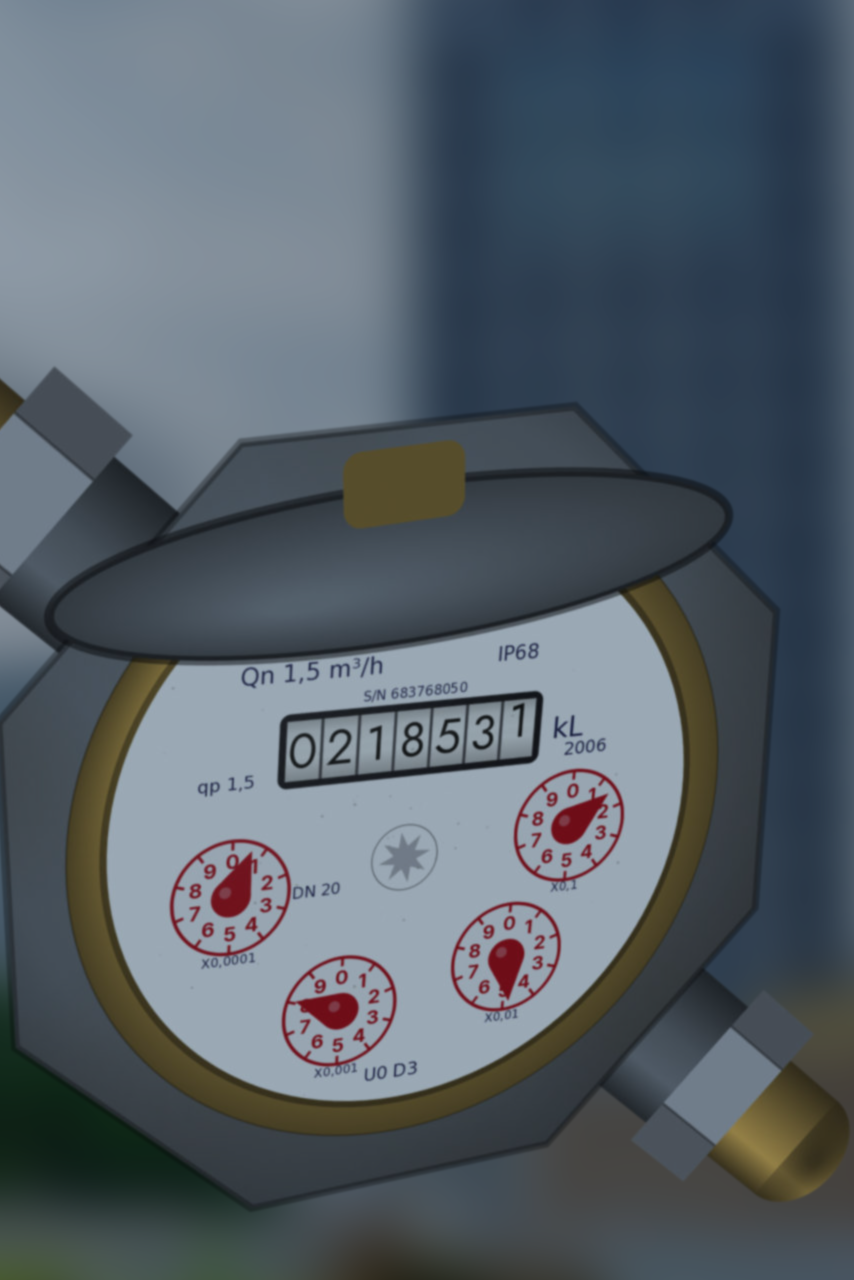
218531.1480 kL
